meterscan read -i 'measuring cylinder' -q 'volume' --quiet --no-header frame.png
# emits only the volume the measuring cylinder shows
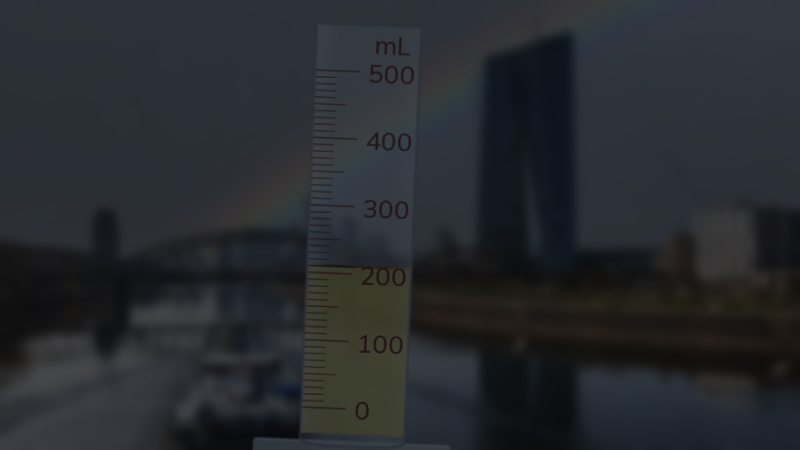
210 mL
